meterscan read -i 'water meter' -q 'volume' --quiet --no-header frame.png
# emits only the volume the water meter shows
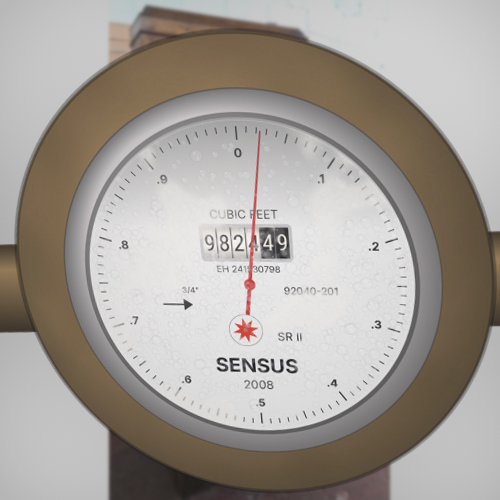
982449.02 ft³
